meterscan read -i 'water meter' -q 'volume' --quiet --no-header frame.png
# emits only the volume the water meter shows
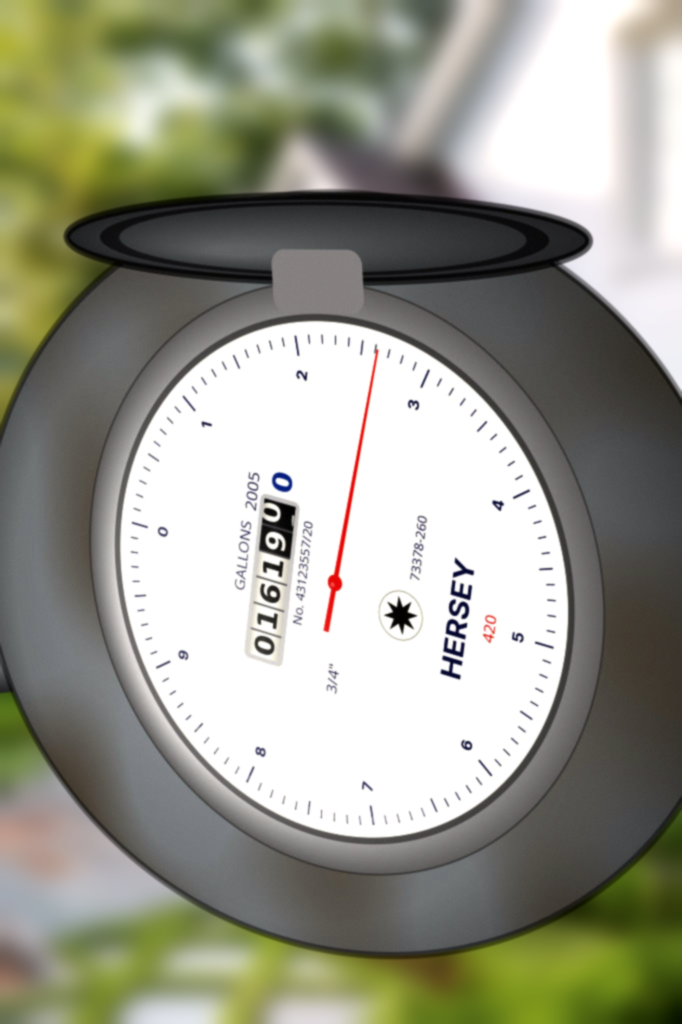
161902.6 gal
